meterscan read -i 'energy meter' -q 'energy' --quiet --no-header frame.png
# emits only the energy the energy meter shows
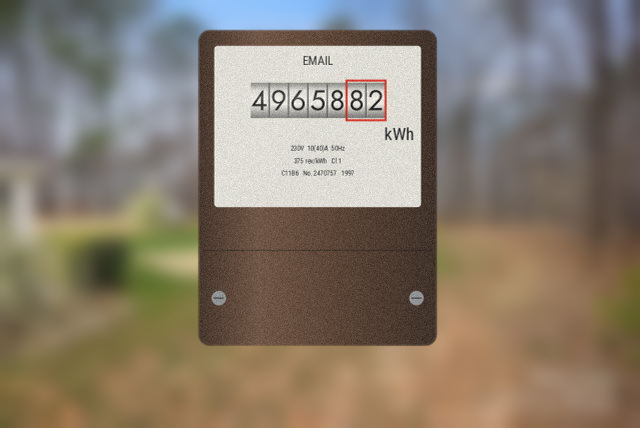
49658.82 kWh
